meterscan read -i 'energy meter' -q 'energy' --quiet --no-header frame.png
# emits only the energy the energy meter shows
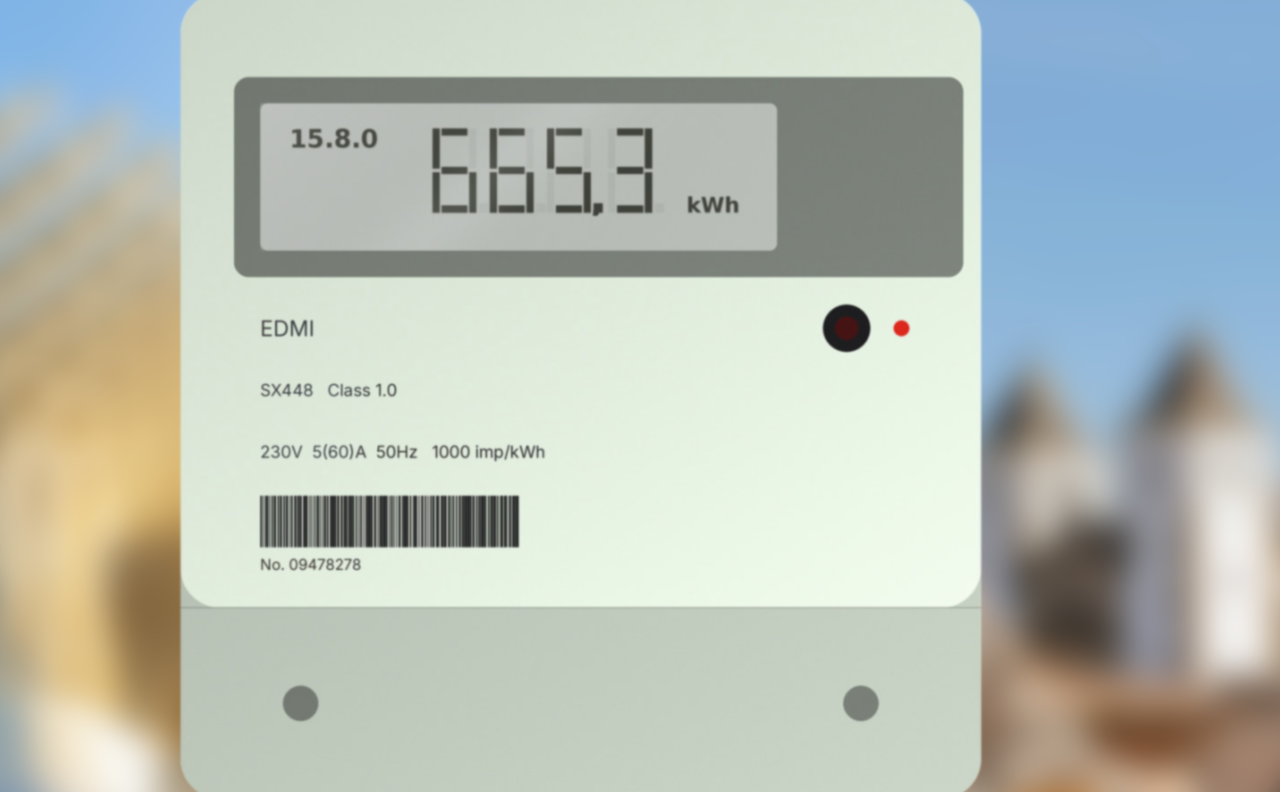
665.3 kWh
